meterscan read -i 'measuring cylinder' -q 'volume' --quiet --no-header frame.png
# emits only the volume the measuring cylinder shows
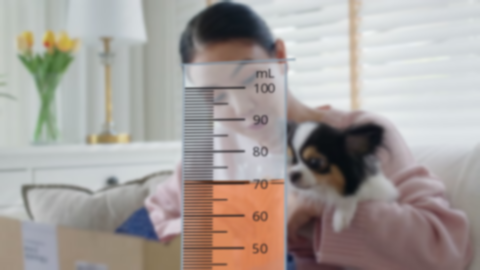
70 mL
